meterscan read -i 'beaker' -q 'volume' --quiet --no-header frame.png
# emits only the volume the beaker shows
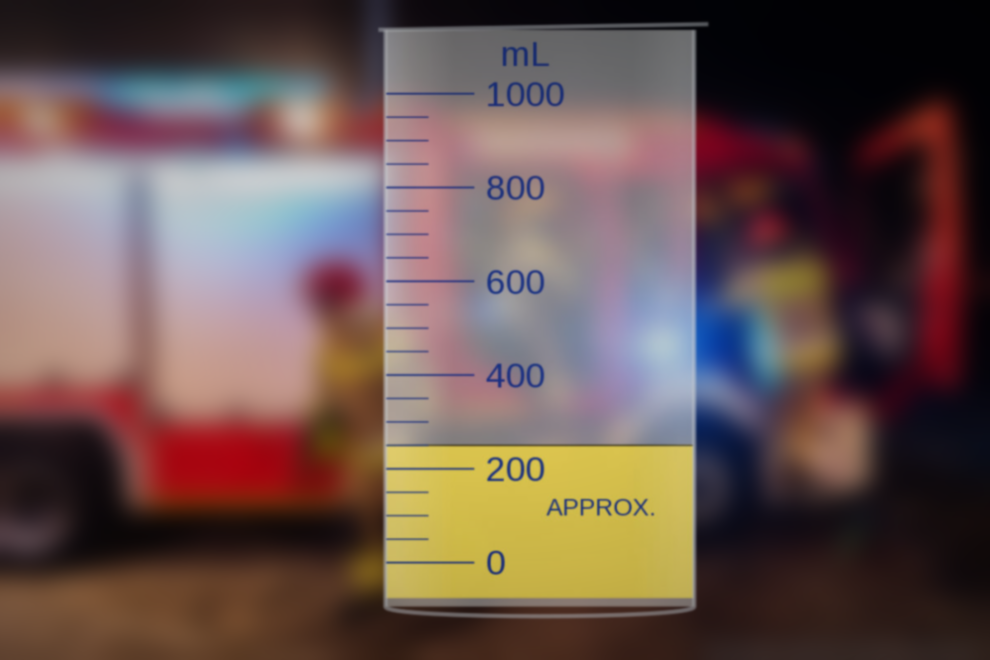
250 mL
